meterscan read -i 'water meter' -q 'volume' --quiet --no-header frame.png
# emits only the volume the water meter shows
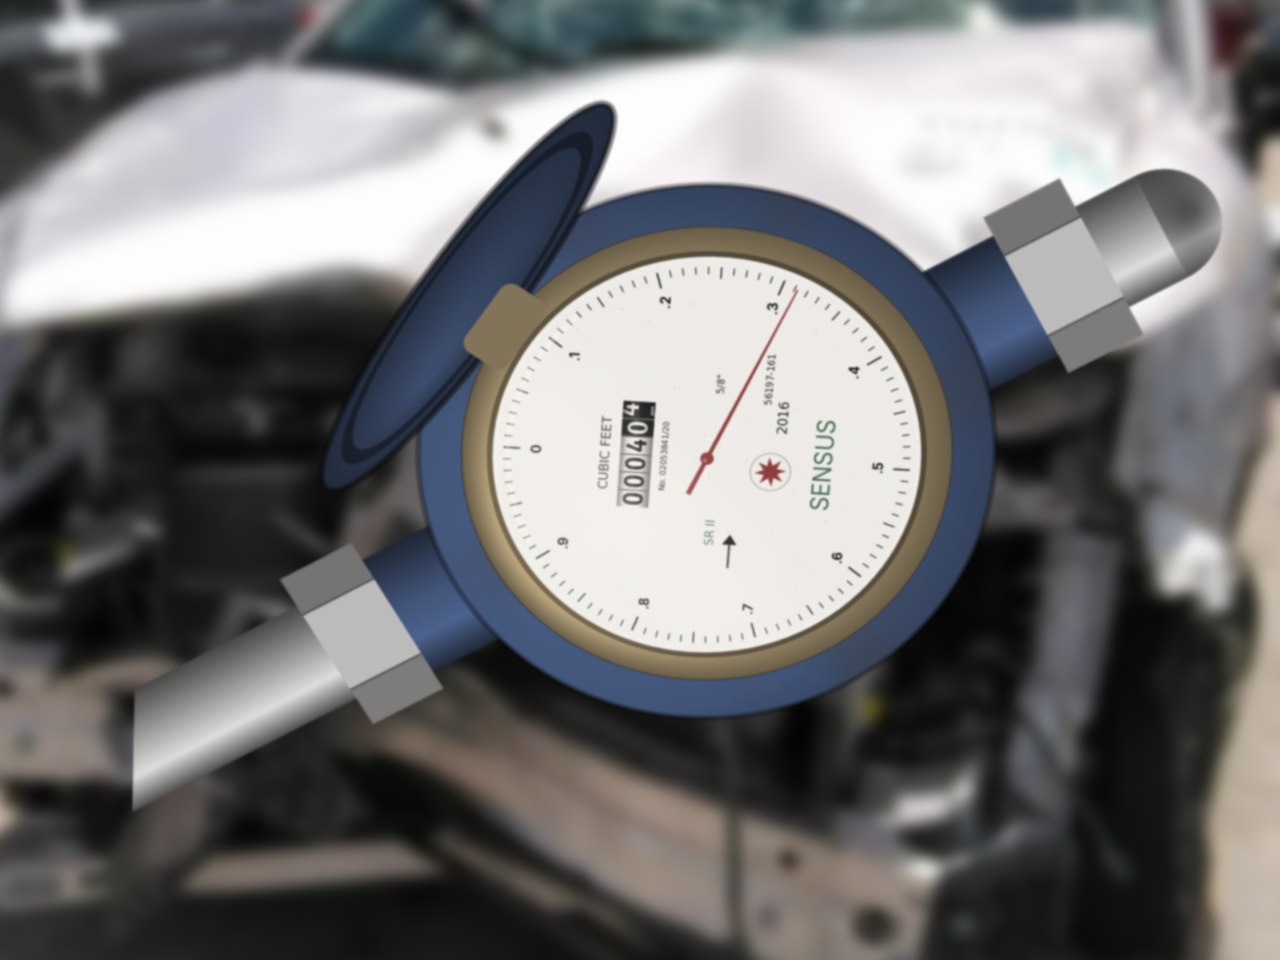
404.31 ft³
